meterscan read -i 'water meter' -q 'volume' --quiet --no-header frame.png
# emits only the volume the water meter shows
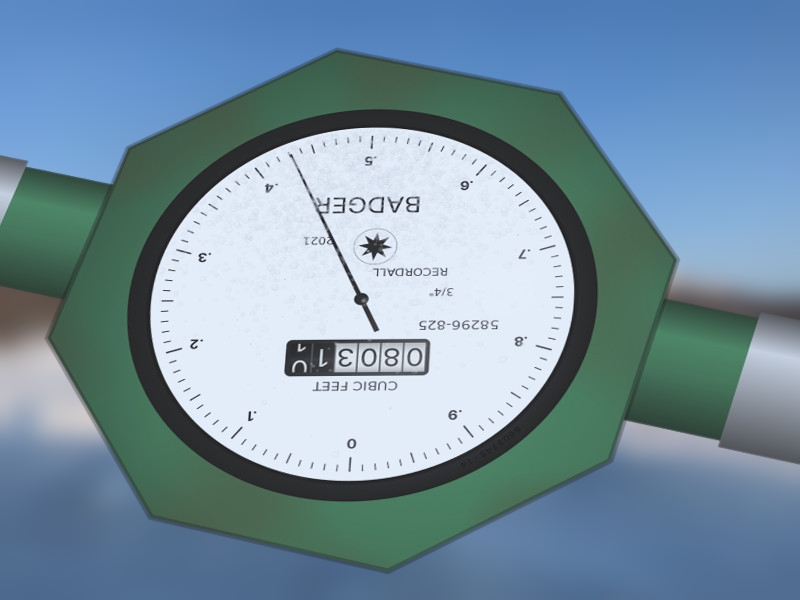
80310.43 ft³
